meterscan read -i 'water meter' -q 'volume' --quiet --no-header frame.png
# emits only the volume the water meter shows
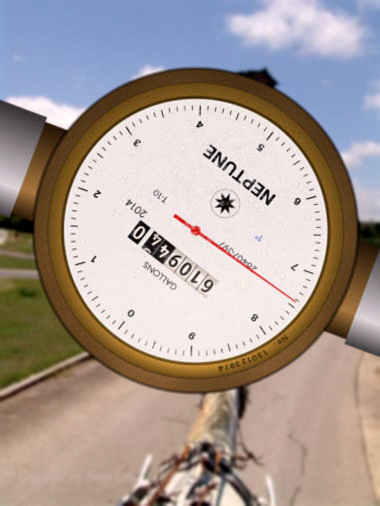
6109437.4 gal
